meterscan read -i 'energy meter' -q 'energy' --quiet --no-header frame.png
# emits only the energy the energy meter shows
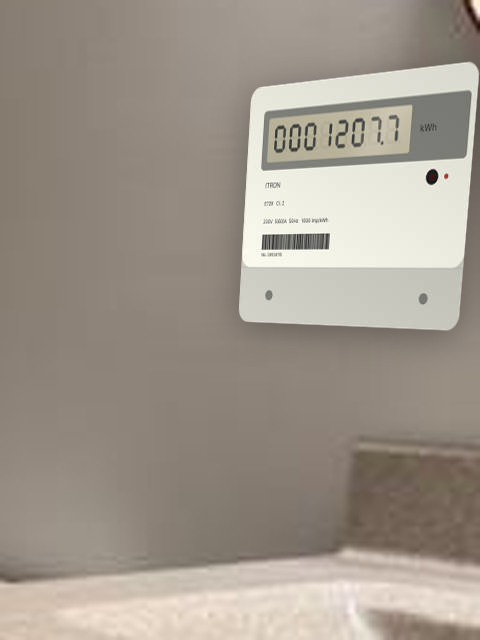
1207.7 kWh
